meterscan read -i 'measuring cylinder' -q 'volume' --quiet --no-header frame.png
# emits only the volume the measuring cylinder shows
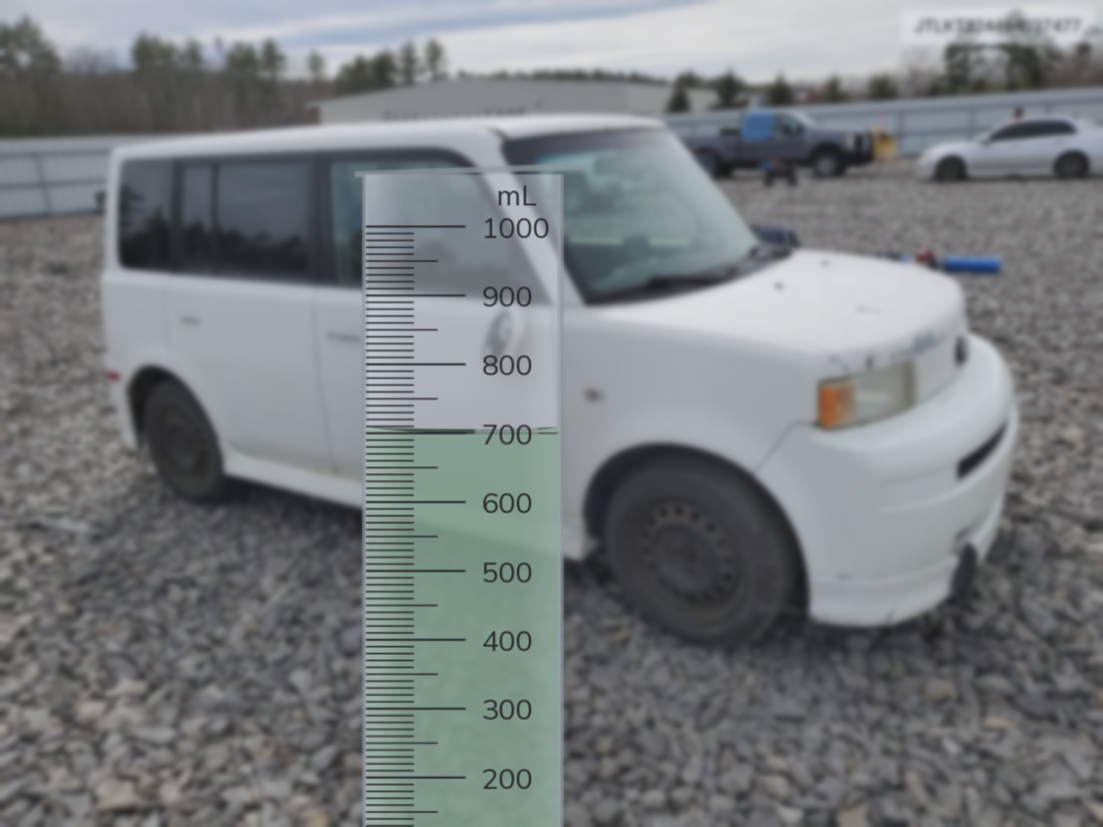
700 mL
